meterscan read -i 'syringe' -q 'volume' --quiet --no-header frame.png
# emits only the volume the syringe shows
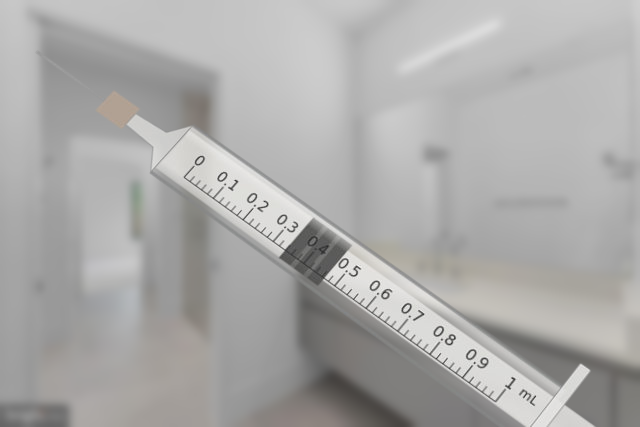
0.34 mL
